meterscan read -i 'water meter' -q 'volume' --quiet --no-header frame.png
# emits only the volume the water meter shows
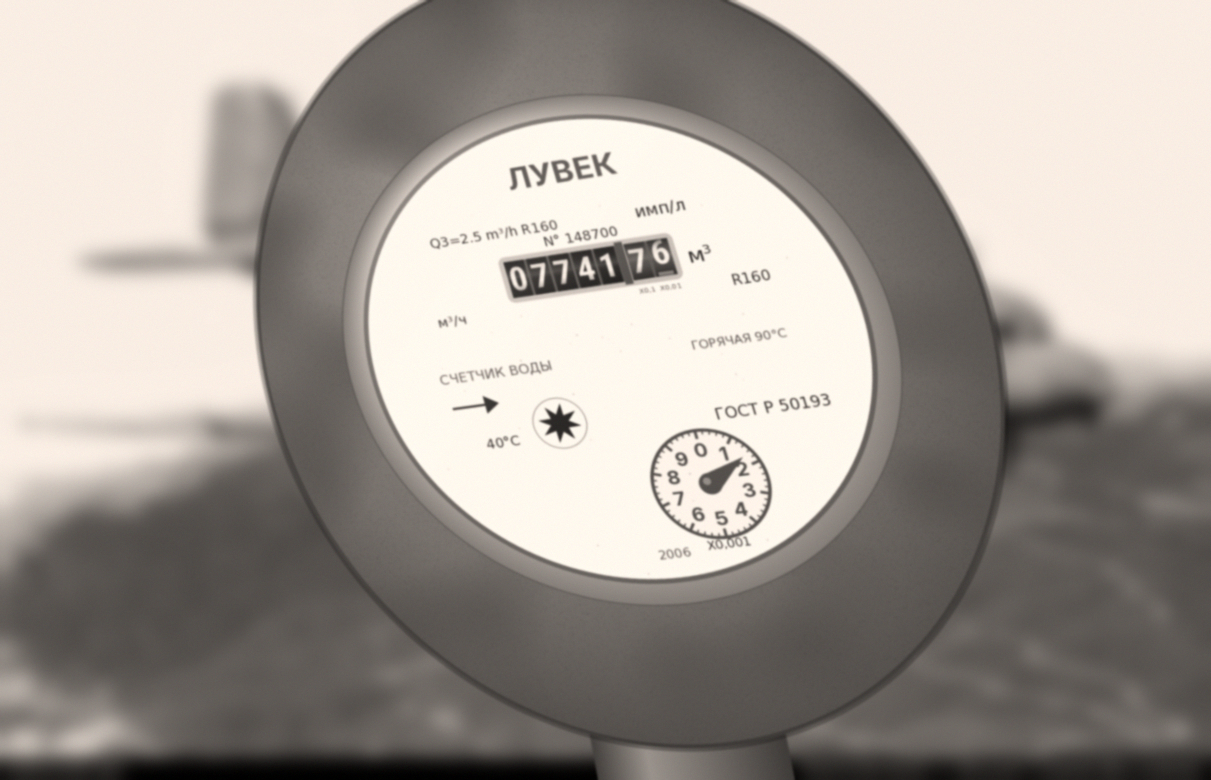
7741.761 m³
